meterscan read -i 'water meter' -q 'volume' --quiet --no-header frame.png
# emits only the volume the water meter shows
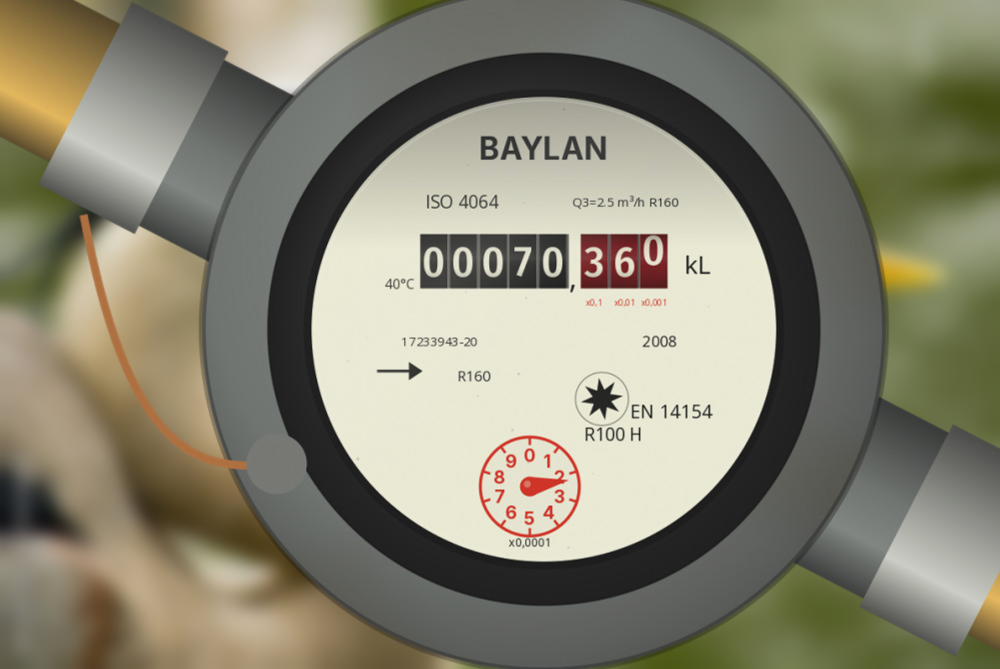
70.3602 kL
